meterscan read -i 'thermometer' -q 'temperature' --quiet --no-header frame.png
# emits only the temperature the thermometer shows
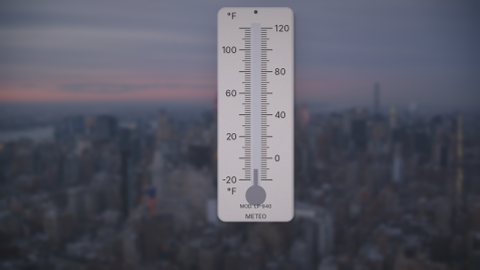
-10 °F
